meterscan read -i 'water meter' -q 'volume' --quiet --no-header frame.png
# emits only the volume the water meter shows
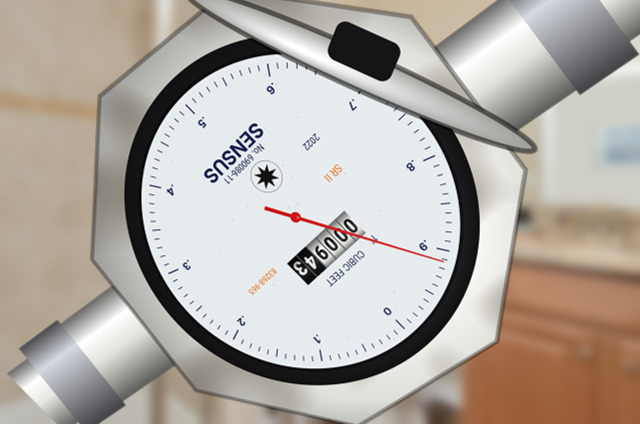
942.91 ft³
